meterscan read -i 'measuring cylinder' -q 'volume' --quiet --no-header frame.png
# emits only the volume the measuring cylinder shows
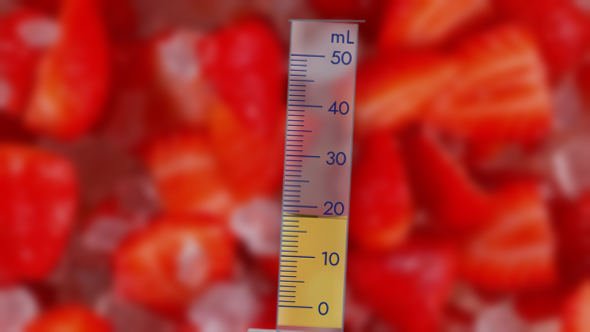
18 mL
